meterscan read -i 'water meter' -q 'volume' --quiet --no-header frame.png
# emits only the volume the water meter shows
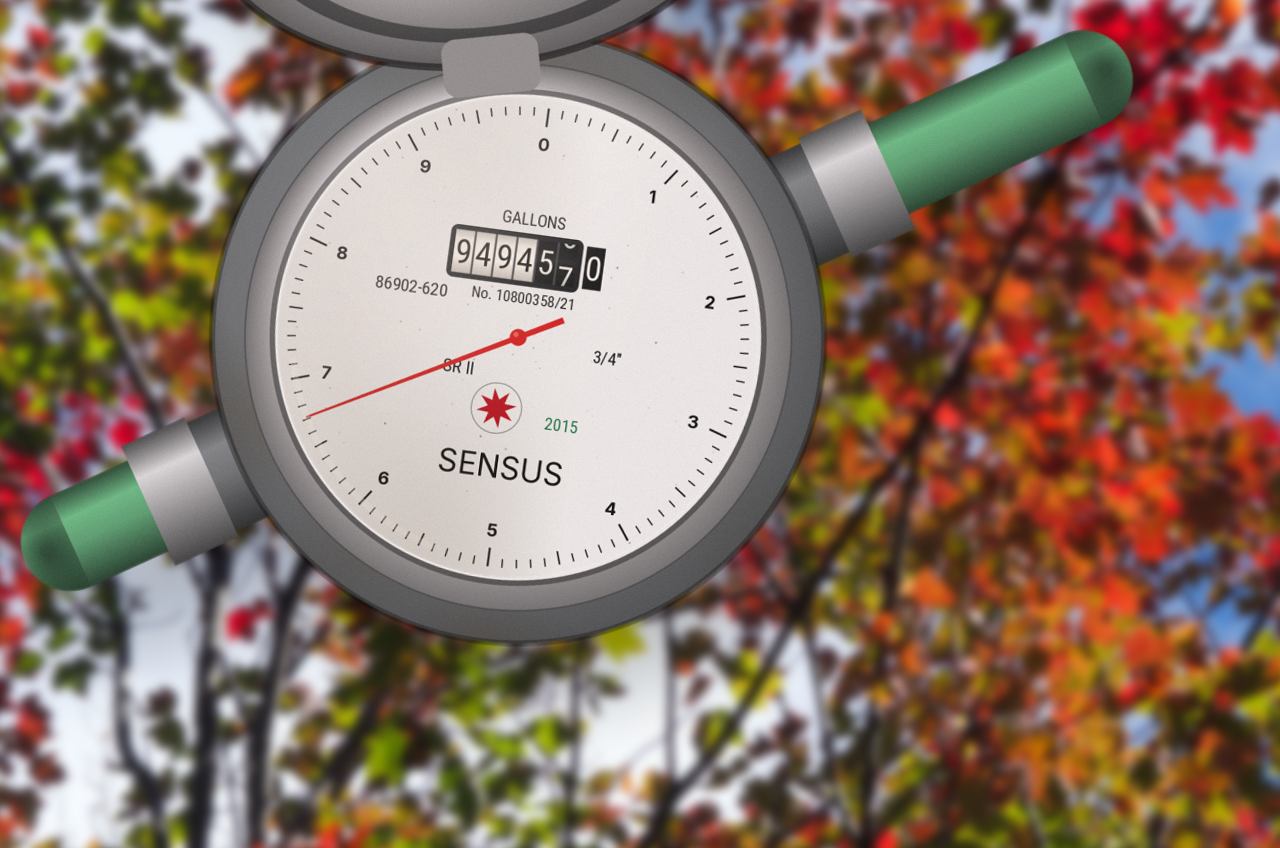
9494566.7 gal
